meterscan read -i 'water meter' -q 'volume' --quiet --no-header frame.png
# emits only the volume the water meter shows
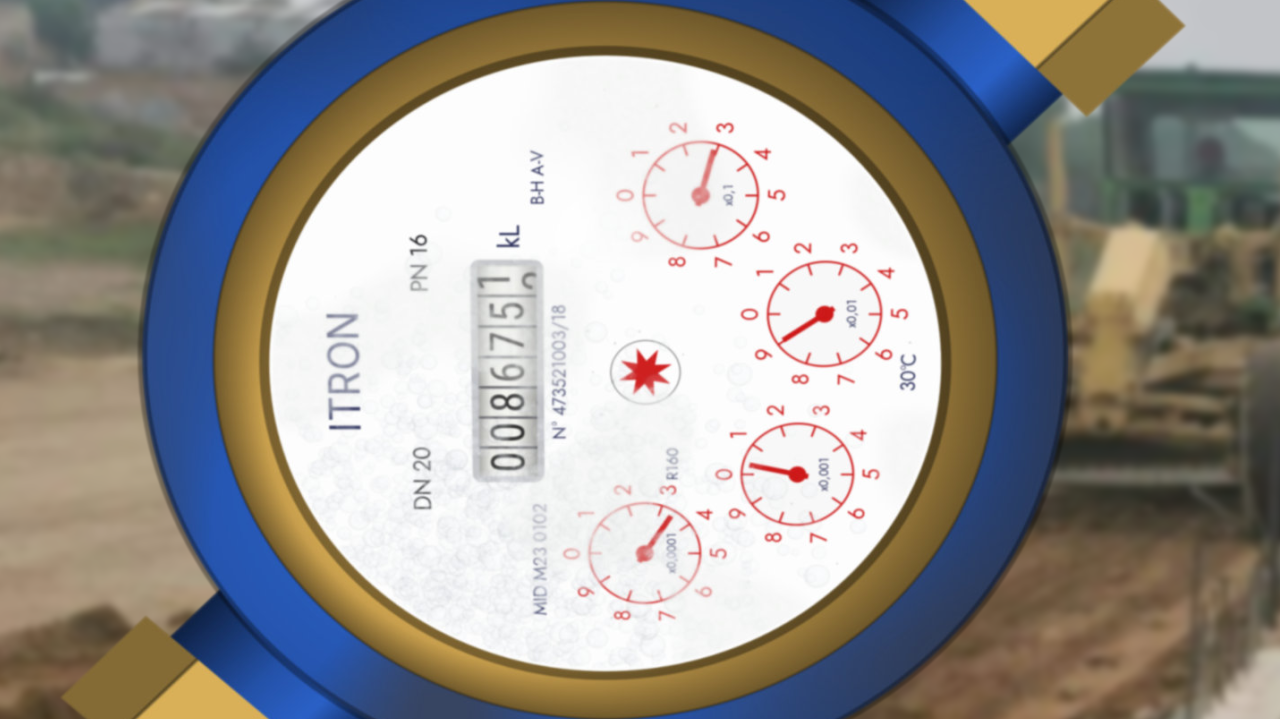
86751.2903 kL
